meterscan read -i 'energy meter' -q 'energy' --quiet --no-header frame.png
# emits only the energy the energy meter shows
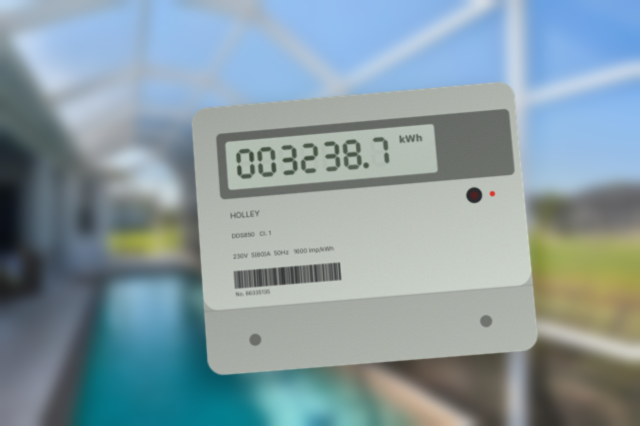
3238.7 kWh
